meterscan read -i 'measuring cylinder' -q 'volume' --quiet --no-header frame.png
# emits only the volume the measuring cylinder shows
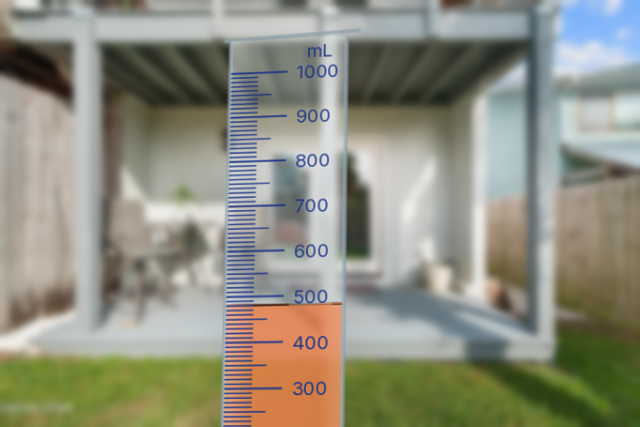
480 mL
